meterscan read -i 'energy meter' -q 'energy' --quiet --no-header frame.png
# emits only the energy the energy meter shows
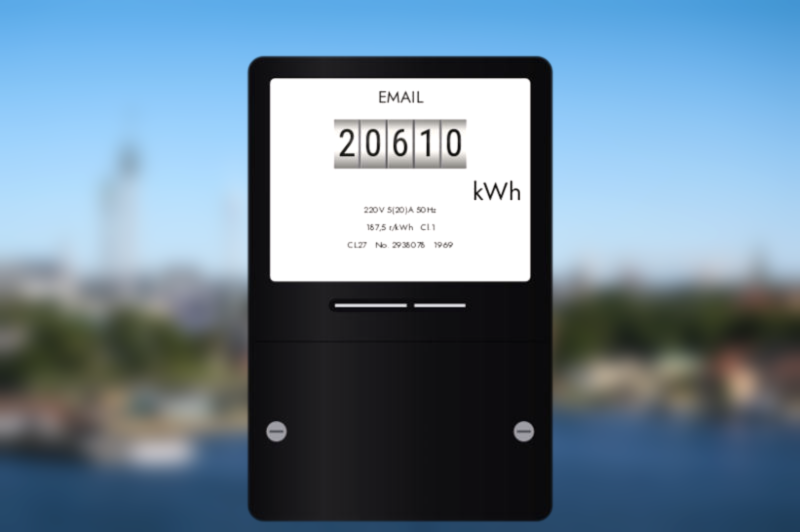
20610 kWh
